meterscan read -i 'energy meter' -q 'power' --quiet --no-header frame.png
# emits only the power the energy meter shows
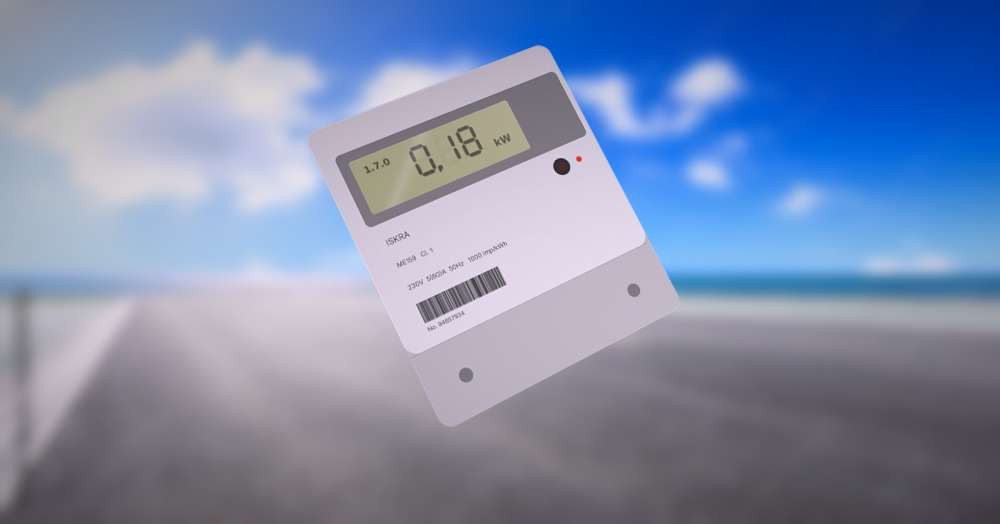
0.18 kW
